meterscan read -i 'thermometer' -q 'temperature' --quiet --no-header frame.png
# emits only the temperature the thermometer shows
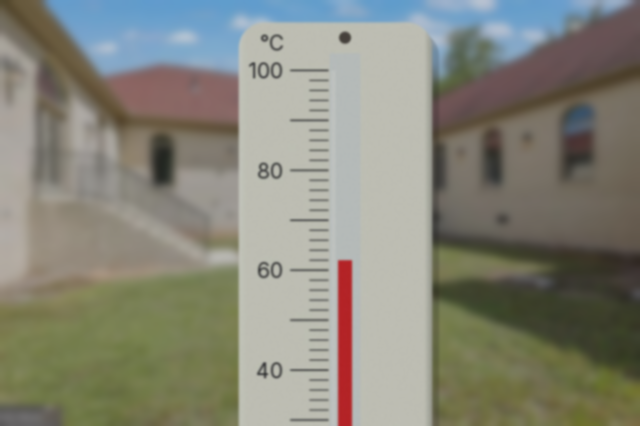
62 °C
